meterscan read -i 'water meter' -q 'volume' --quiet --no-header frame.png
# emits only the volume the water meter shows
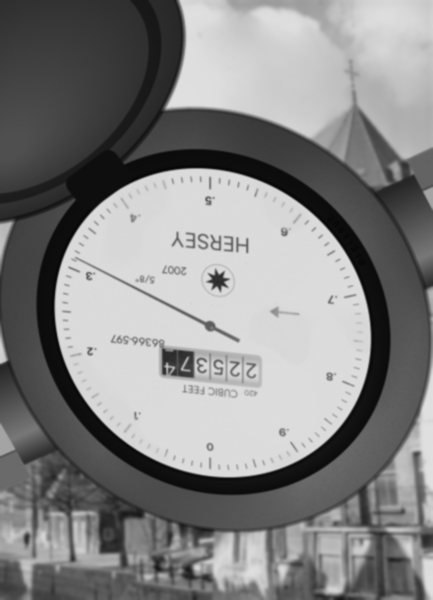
225374.31 ft³
